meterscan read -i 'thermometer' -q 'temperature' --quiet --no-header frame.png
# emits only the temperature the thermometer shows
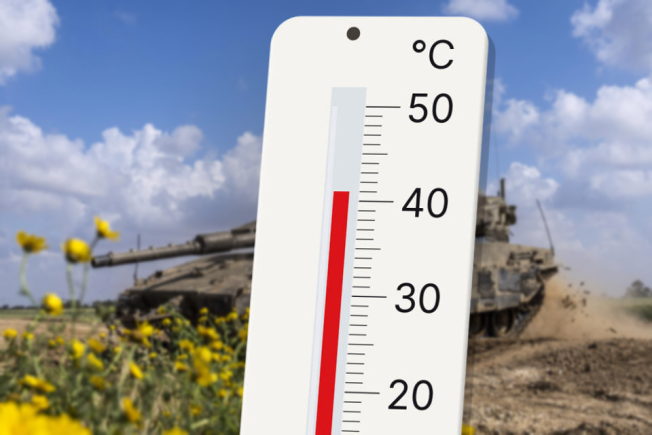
41 °C
